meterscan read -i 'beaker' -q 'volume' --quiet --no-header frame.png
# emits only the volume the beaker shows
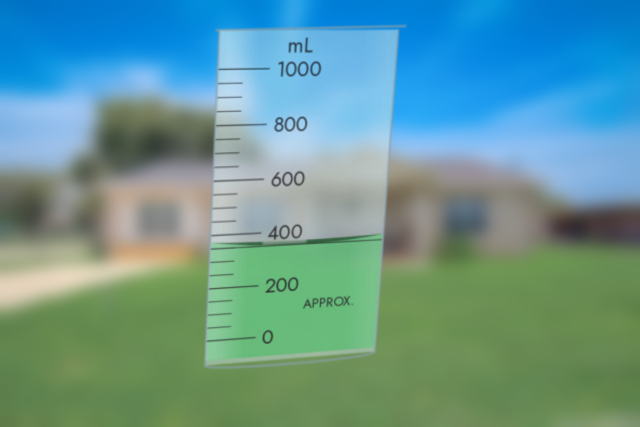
350 mL
